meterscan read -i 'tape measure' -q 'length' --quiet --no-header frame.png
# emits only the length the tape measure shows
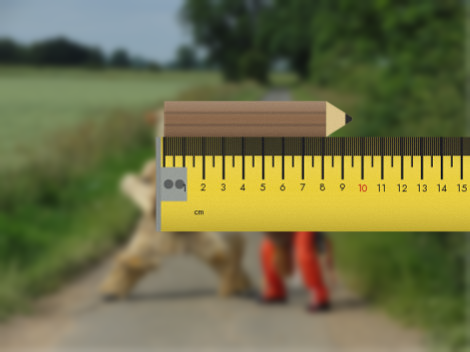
9.5 cm
